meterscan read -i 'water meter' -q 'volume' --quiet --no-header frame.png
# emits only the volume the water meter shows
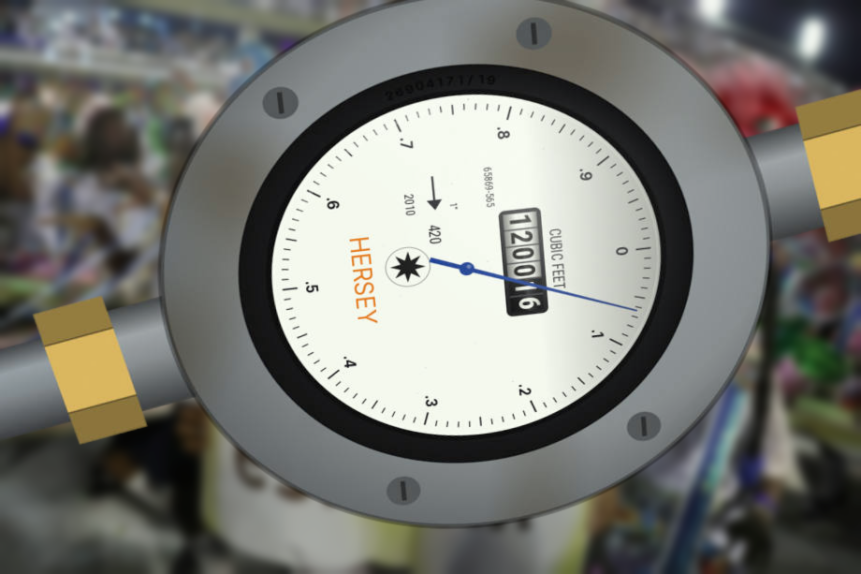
120016.06 ft³
